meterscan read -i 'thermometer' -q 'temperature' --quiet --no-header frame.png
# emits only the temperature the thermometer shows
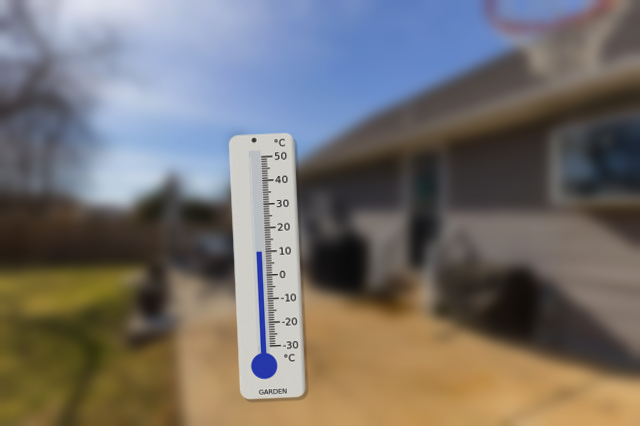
10 °C
